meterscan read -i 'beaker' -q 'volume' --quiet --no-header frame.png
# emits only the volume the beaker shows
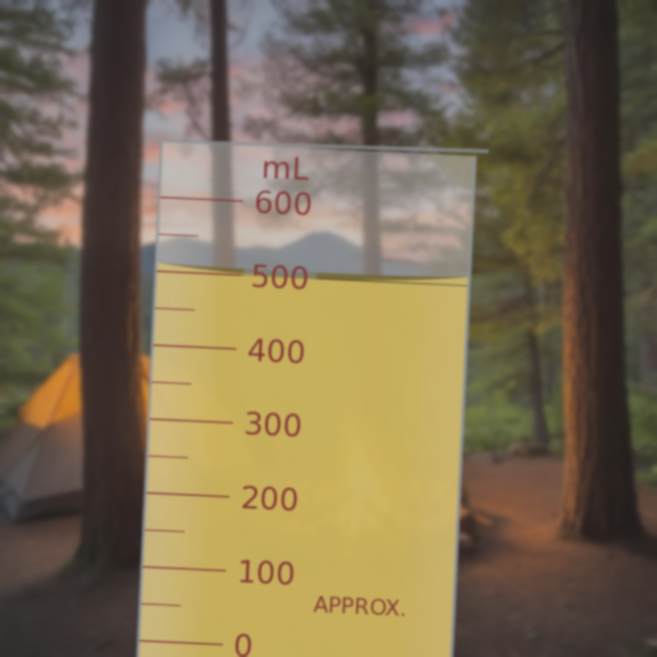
500 mL
